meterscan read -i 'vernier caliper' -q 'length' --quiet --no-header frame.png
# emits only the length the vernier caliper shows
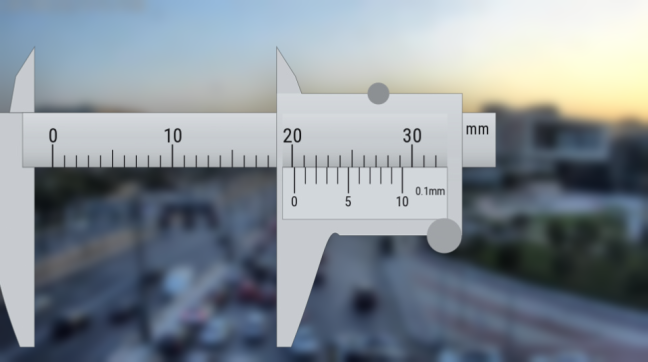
20.2 mm
